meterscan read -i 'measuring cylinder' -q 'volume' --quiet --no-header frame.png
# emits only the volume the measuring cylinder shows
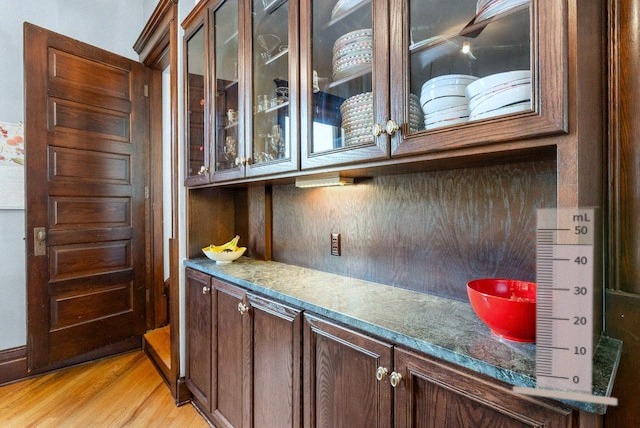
45 mL
